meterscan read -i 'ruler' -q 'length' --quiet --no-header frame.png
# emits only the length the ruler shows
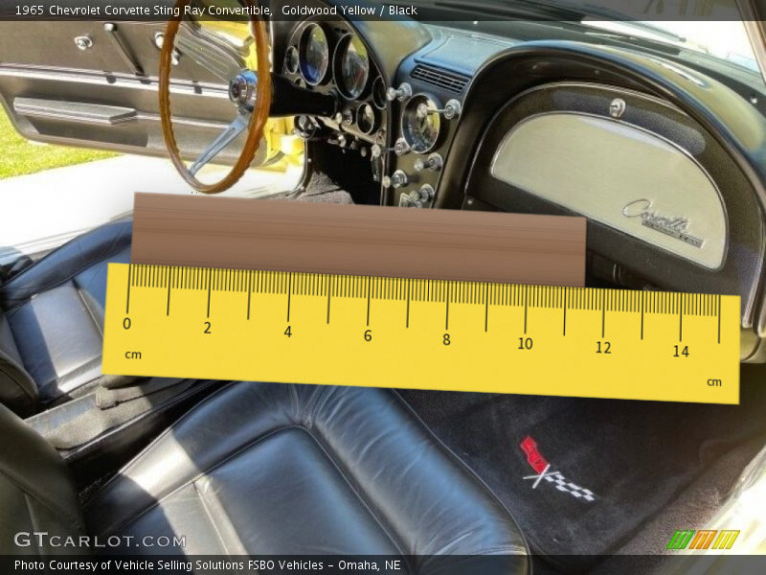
11.5 cm
